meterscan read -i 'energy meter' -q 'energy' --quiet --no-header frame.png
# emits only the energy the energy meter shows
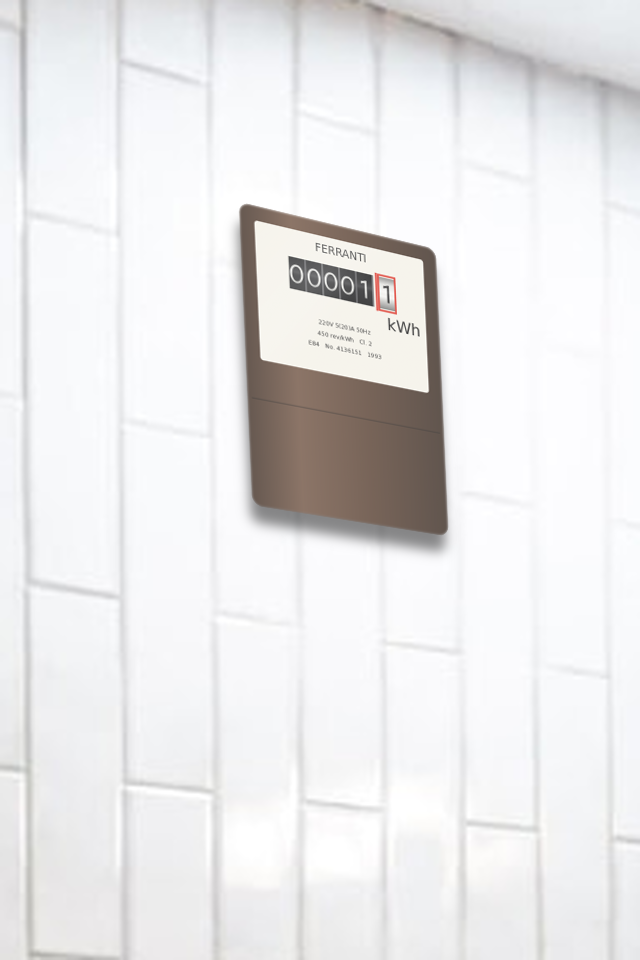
1.1 kWh
